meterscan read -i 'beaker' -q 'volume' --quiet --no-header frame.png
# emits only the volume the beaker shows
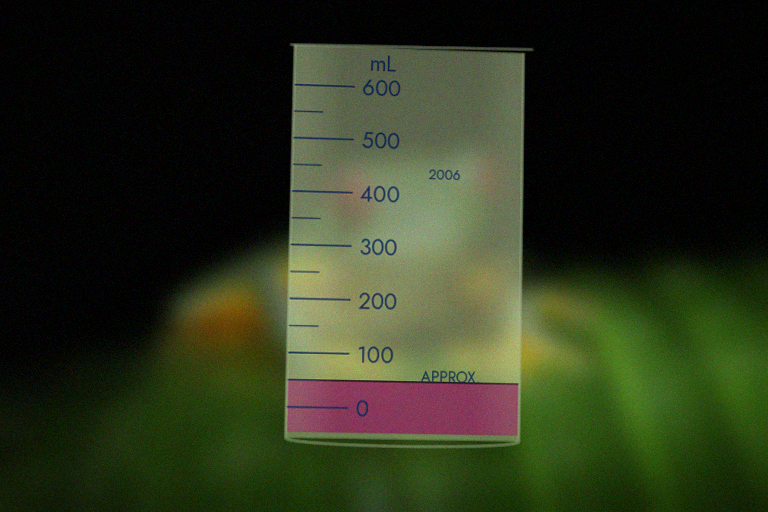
50 mL
